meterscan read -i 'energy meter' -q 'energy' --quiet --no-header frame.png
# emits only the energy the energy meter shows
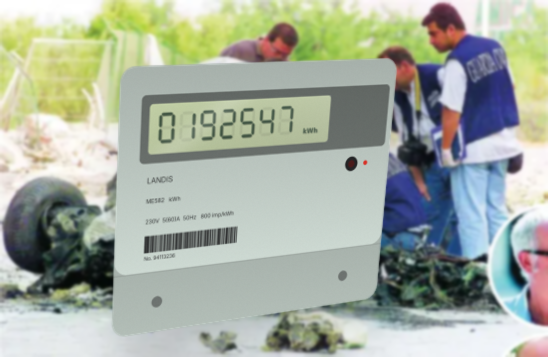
192547 kWh
